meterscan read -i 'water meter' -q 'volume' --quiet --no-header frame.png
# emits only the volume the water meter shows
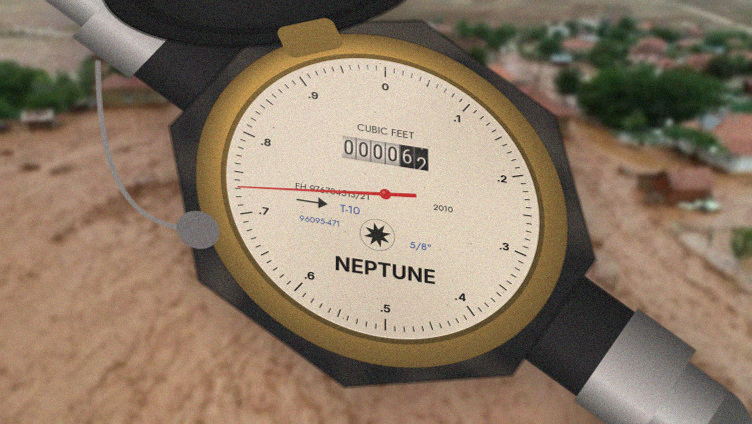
61.73 ft³
